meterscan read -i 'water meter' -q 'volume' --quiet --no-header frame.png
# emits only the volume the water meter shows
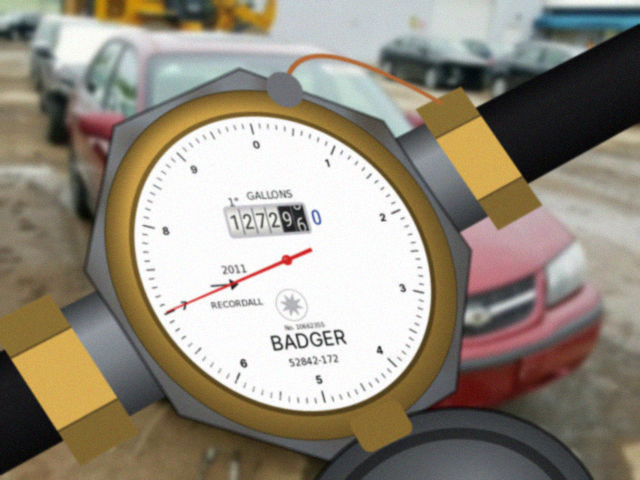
1272957.0 gal
